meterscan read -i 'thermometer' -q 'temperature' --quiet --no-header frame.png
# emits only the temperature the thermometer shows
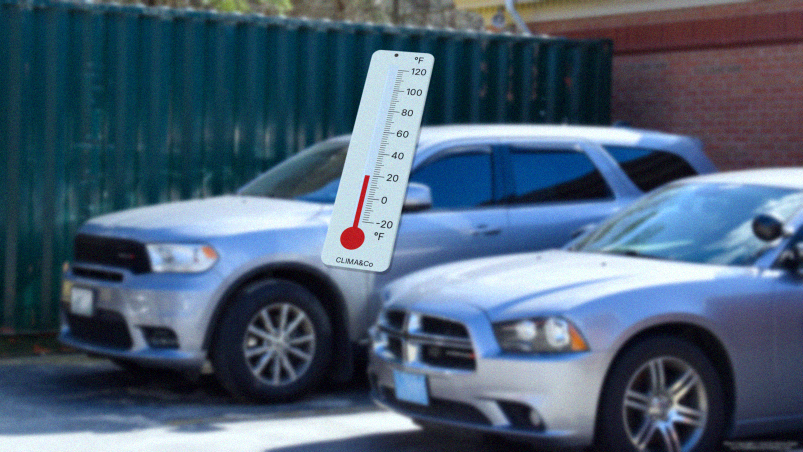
20 °F
